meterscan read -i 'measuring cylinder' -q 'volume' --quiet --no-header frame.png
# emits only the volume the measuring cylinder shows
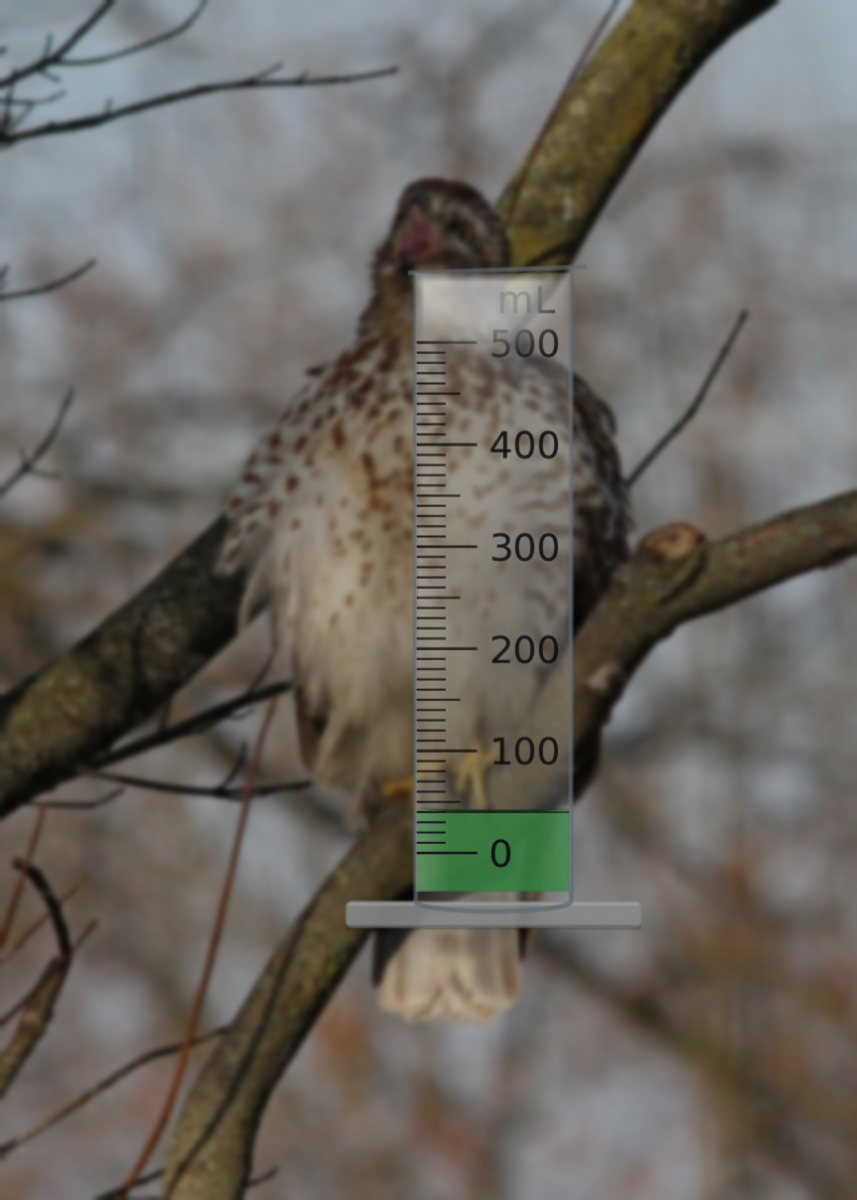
40 mL
